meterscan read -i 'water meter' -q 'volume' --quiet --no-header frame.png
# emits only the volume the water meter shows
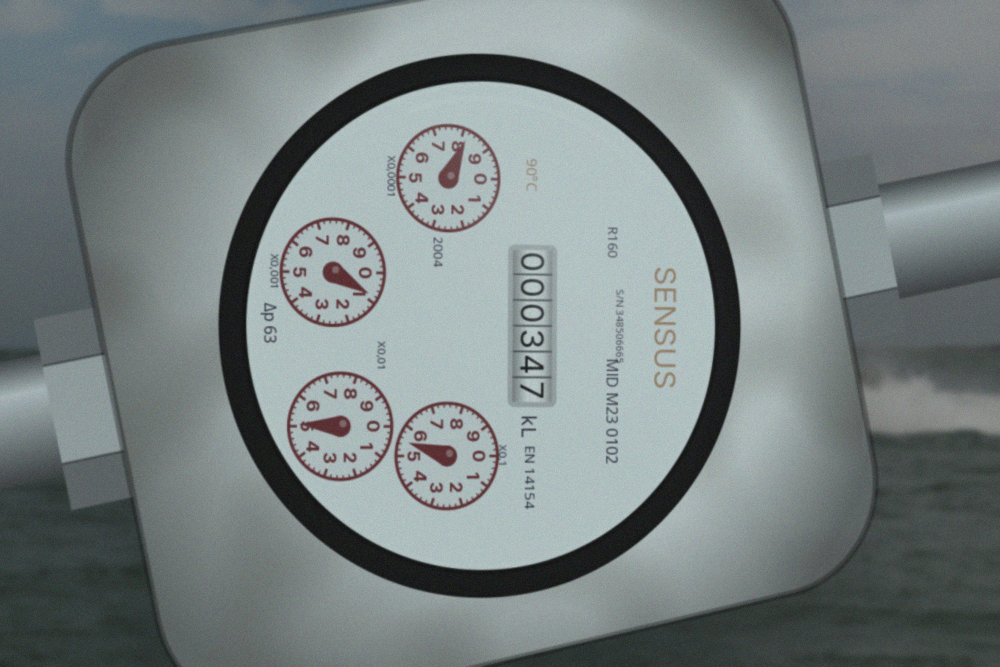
347.5508 kL
